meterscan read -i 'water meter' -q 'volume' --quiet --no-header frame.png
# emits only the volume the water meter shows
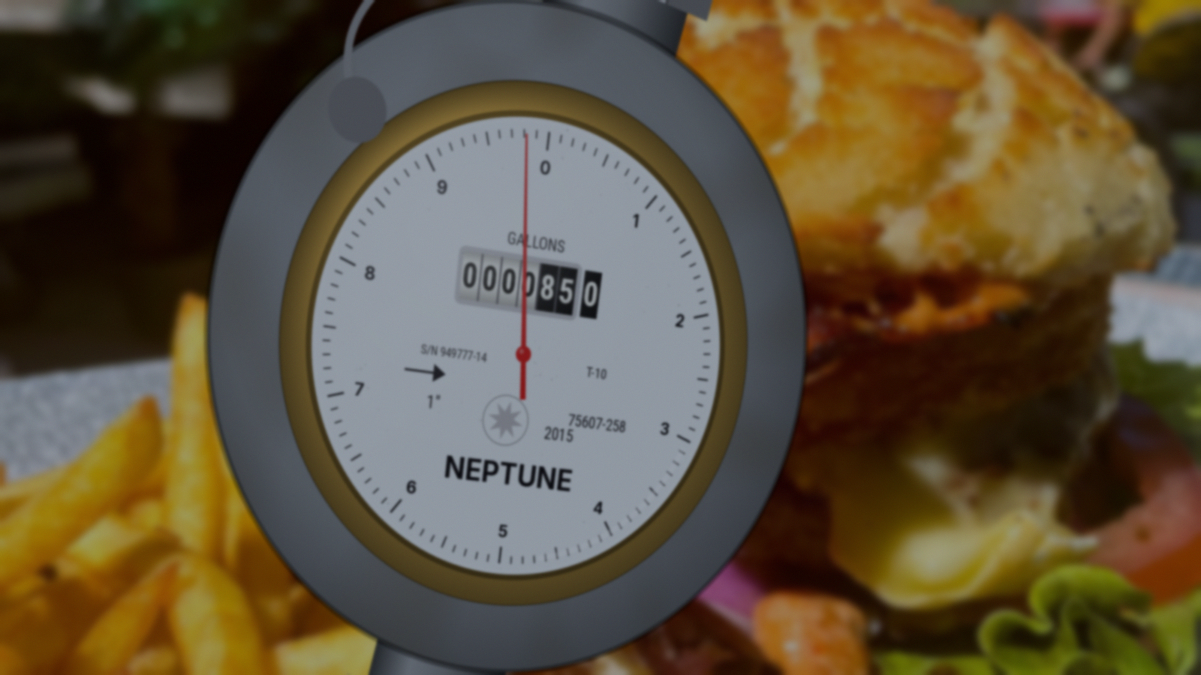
849.8 gal
